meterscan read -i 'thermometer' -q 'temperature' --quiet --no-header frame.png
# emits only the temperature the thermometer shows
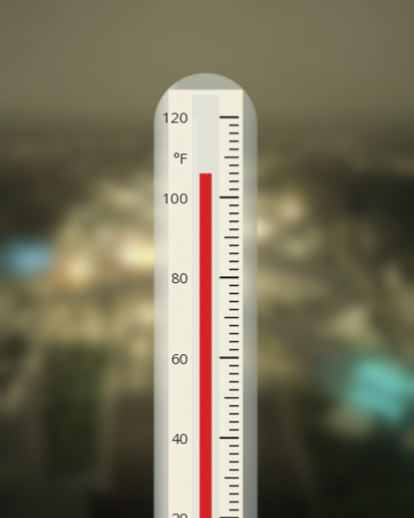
106 °F
